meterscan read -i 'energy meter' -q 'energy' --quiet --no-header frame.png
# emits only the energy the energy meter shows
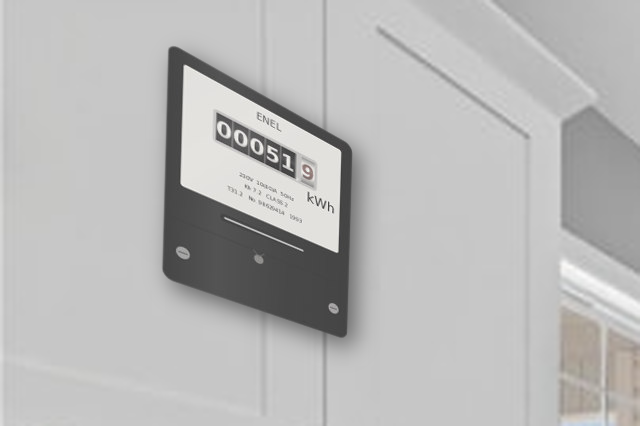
51.9 kWh
